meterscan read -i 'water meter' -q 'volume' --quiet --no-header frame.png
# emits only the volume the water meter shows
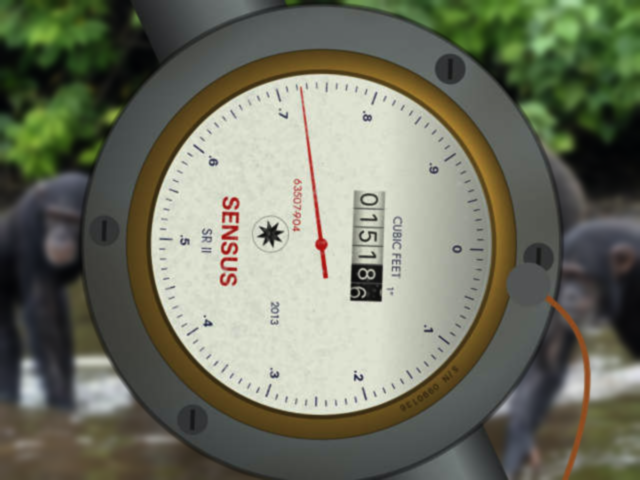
15185.72 ft³
